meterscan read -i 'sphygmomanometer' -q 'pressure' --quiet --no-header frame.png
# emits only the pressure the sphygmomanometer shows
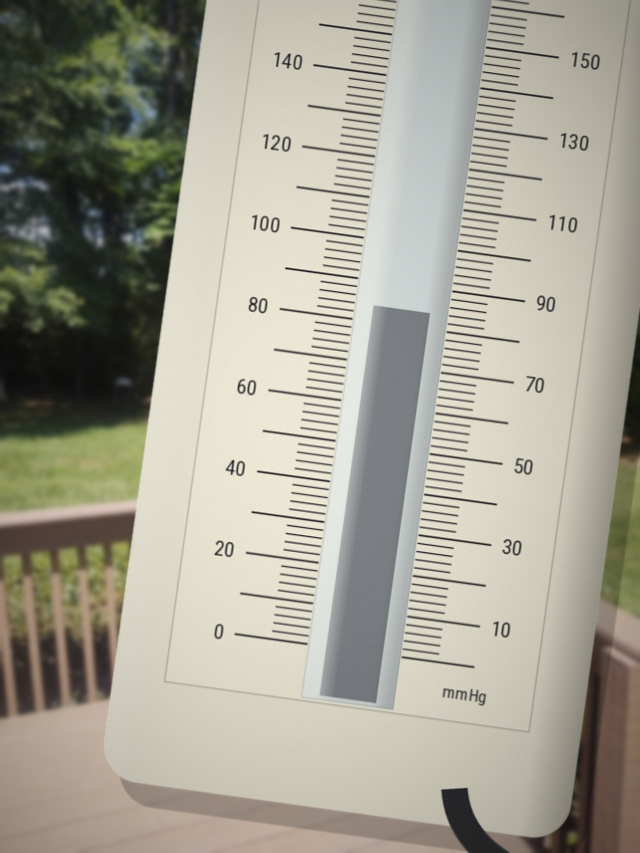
84 mmHg
